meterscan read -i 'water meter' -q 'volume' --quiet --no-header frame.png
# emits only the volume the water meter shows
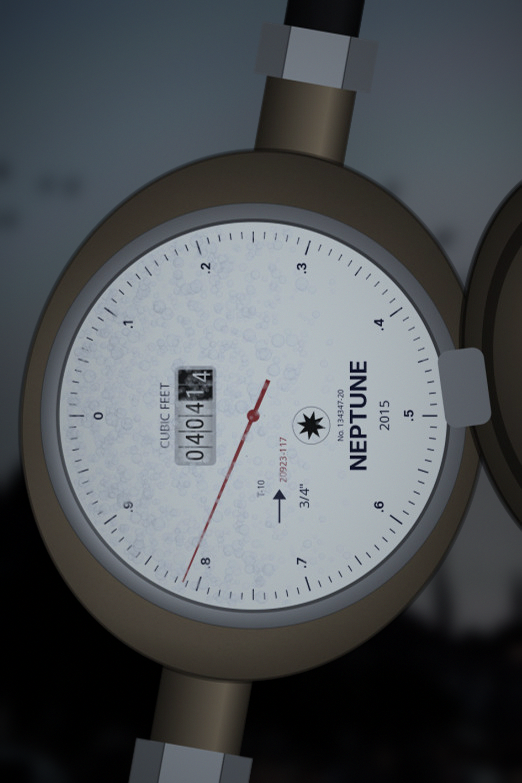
40413.81 ft³
